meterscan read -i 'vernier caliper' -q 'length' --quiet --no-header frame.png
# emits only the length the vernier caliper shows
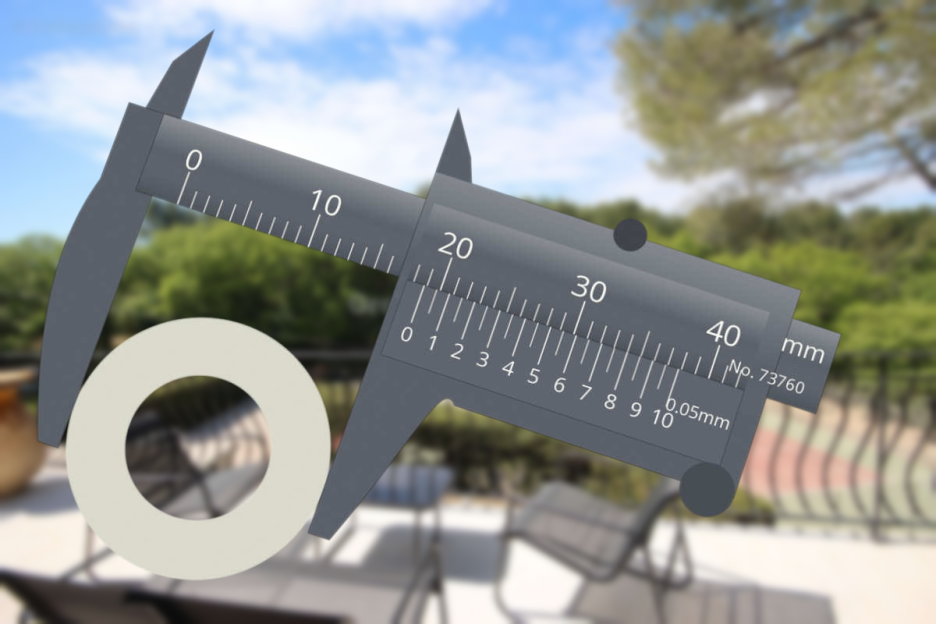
18.8 mm
